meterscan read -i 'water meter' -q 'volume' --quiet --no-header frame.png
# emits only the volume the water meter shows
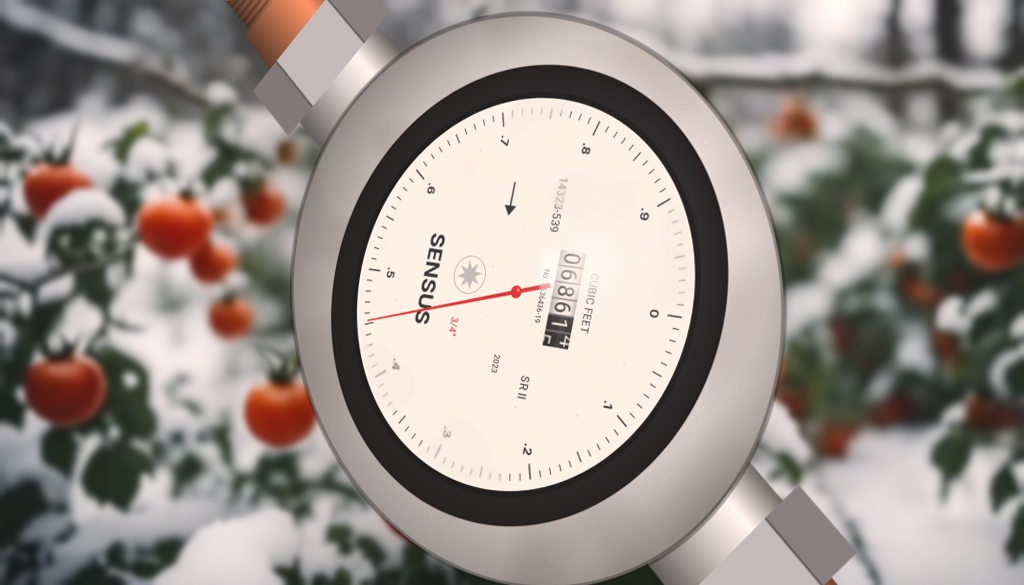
68614.45 ft³
